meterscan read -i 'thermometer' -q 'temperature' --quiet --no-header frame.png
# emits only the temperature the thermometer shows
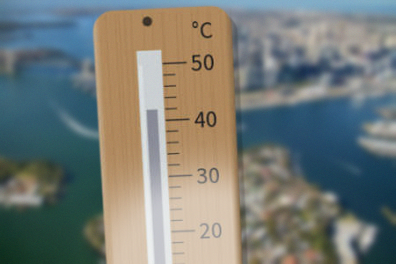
42 °C
